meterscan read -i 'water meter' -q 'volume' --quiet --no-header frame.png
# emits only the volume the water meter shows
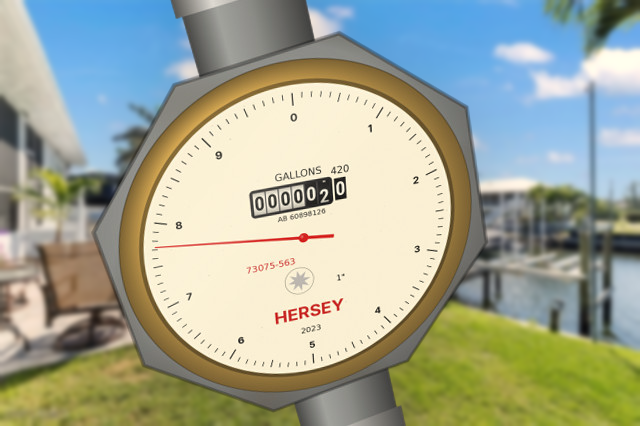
17.7 gal
